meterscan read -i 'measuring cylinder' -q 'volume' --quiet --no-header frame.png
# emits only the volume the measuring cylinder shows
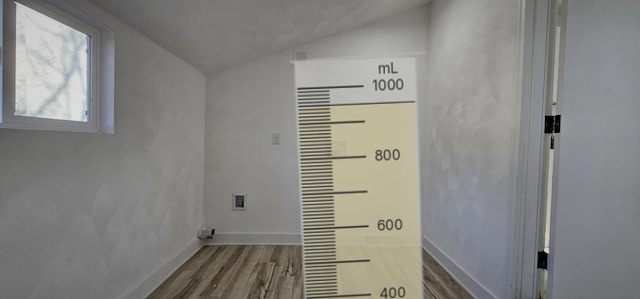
950 mL
